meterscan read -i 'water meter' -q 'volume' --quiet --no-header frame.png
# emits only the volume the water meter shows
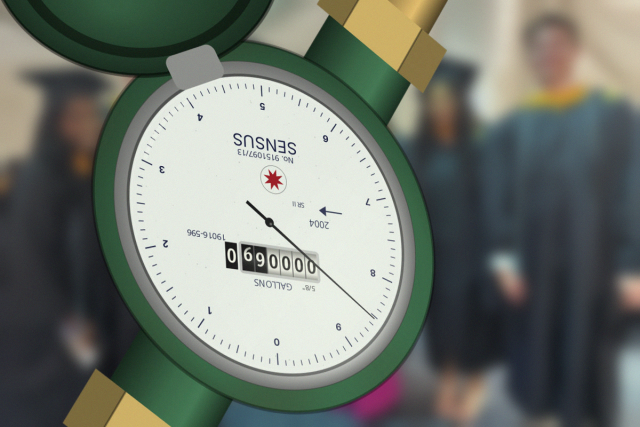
688.5 gal
